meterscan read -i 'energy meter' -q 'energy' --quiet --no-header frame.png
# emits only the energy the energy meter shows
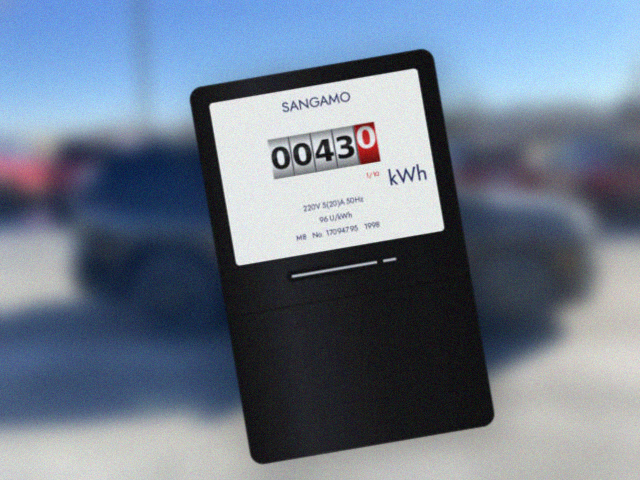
43.0 kWh
